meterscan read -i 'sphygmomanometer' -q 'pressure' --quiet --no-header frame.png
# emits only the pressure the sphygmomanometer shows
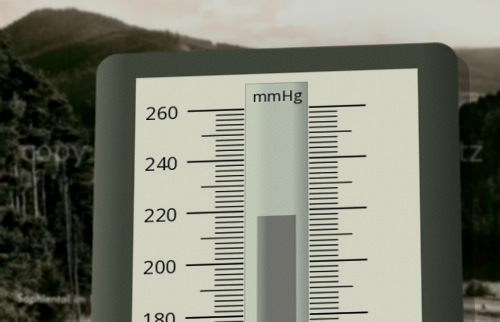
218 mmHg
